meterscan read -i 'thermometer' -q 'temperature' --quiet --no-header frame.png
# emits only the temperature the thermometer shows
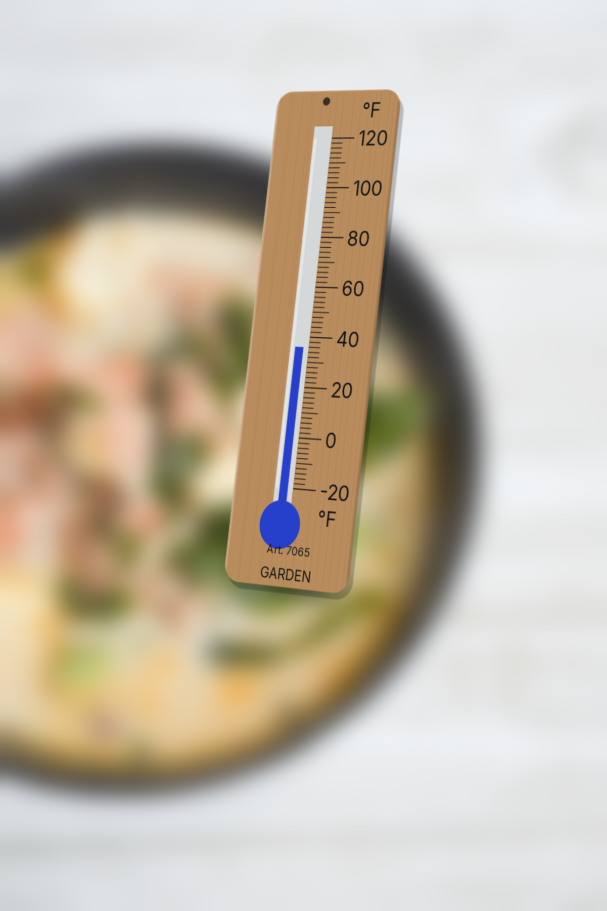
36 °F
